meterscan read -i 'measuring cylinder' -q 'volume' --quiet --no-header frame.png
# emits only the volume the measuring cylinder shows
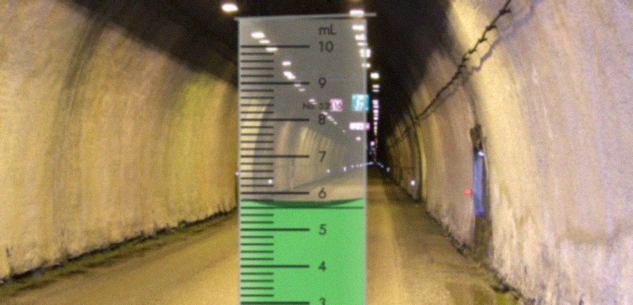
5.6 mL
